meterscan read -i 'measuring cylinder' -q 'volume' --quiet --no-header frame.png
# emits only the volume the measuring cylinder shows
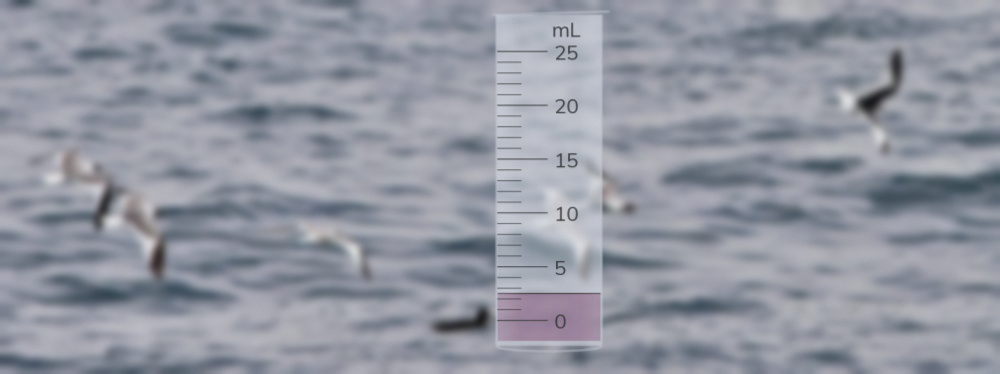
2.5 mL
